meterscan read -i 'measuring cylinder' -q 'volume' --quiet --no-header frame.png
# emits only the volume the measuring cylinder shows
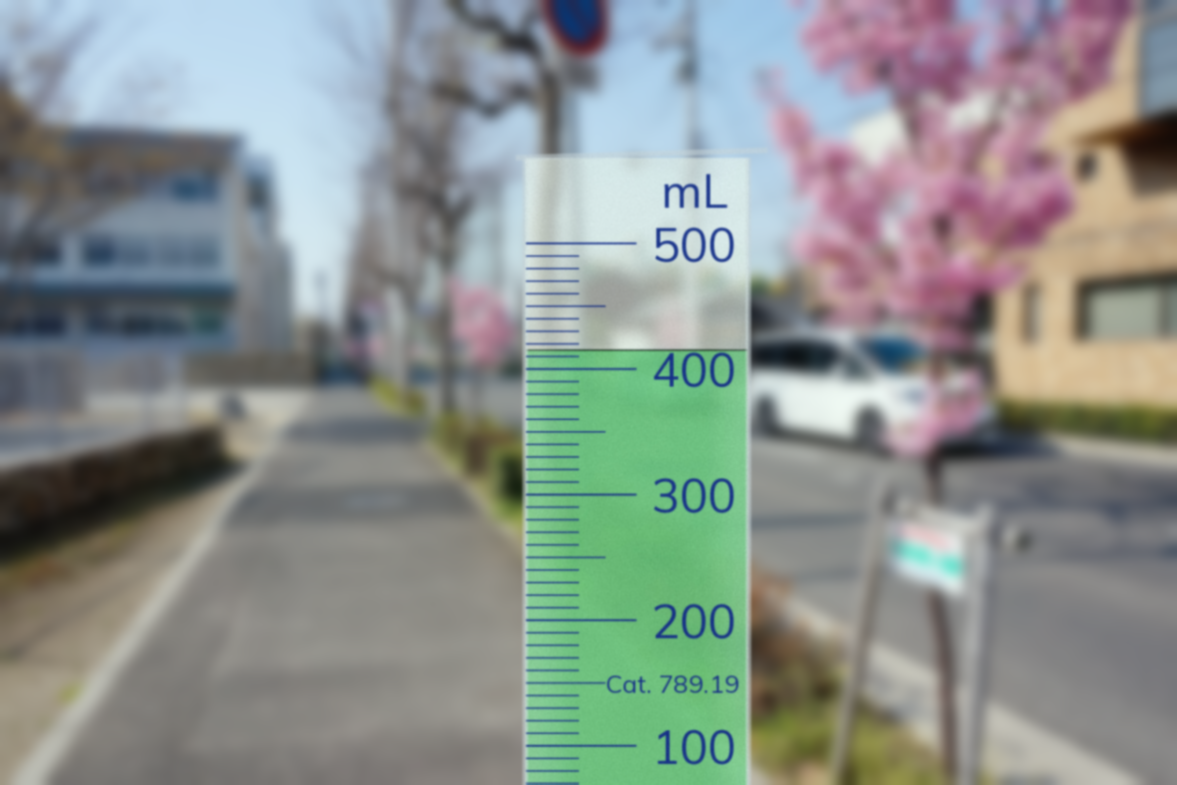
415 mL
